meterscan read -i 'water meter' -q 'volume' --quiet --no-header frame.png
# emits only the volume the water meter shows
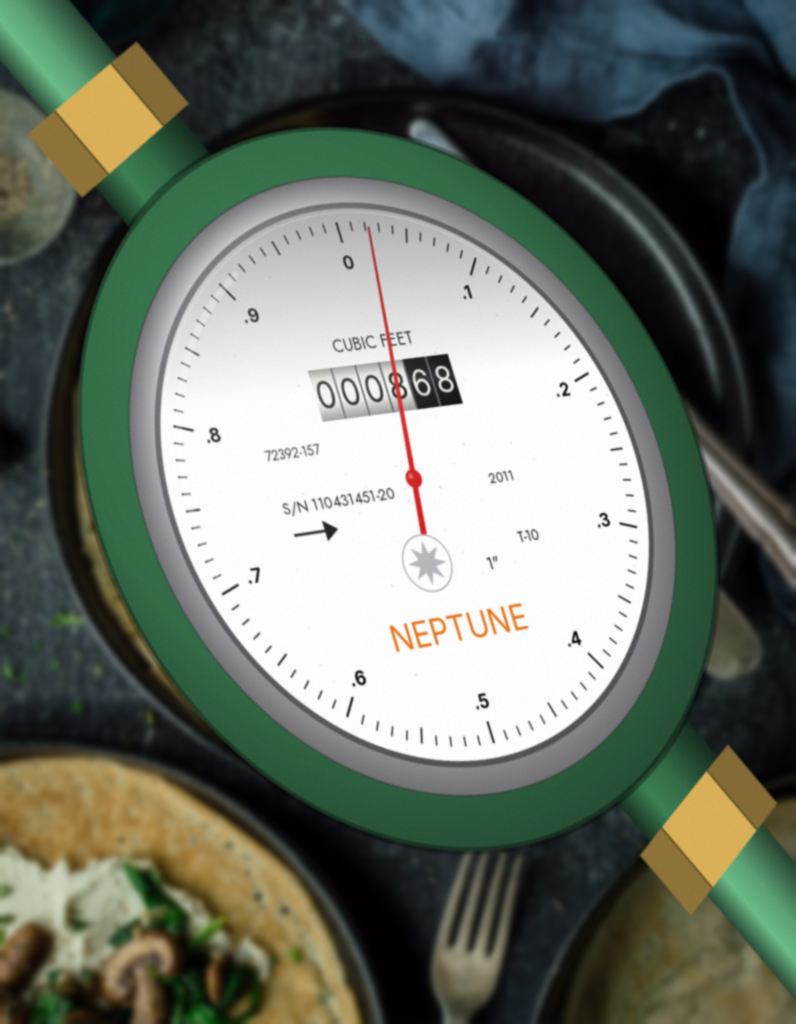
868.02 ft³
